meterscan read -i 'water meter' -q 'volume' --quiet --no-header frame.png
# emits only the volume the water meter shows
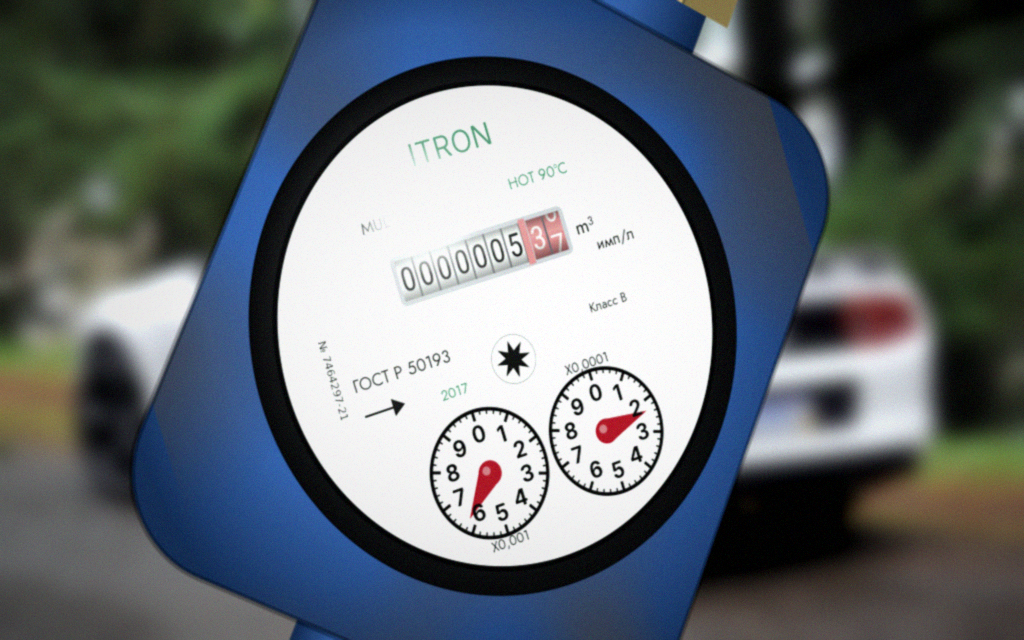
5.3662 m³
